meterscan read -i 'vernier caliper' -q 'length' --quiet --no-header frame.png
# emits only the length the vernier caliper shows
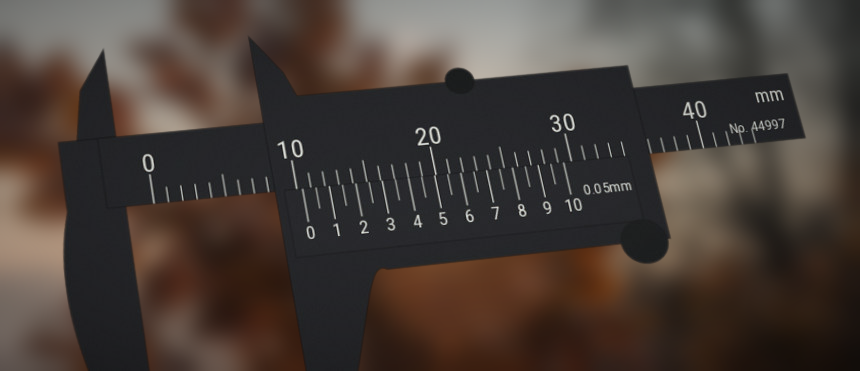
10.4 mm
